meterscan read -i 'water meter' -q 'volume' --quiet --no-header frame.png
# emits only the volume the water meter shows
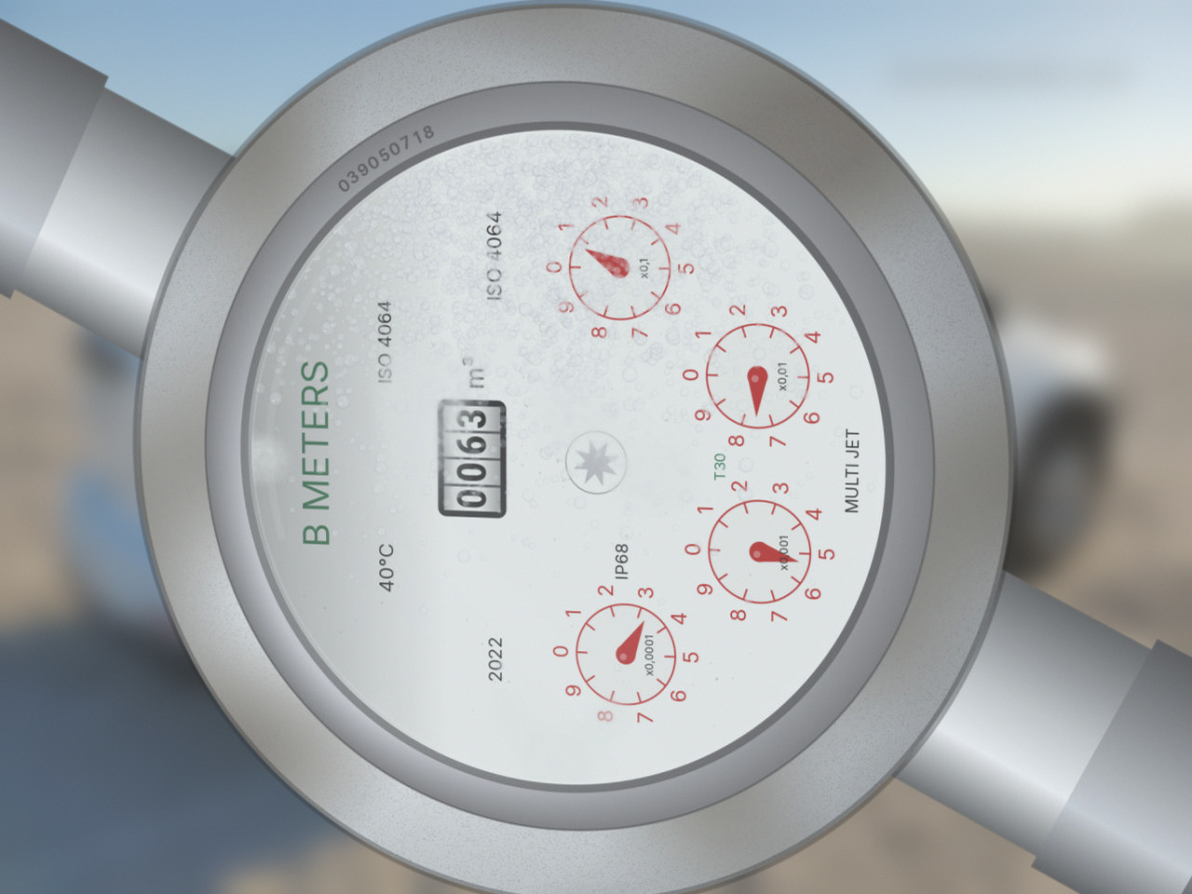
63.0753 m³
